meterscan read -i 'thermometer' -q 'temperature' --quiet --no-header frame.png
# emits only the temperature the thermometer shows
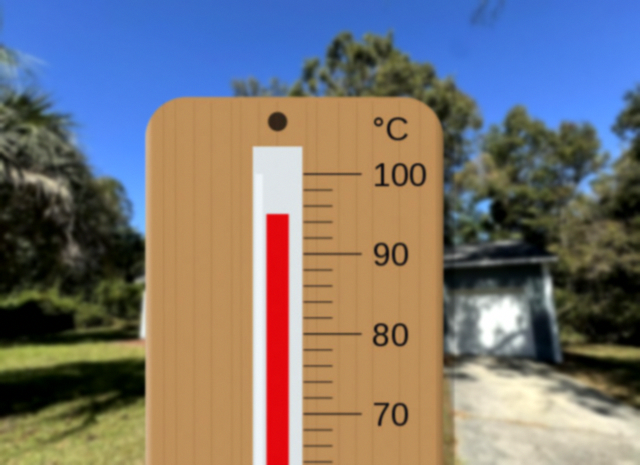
95 °C
